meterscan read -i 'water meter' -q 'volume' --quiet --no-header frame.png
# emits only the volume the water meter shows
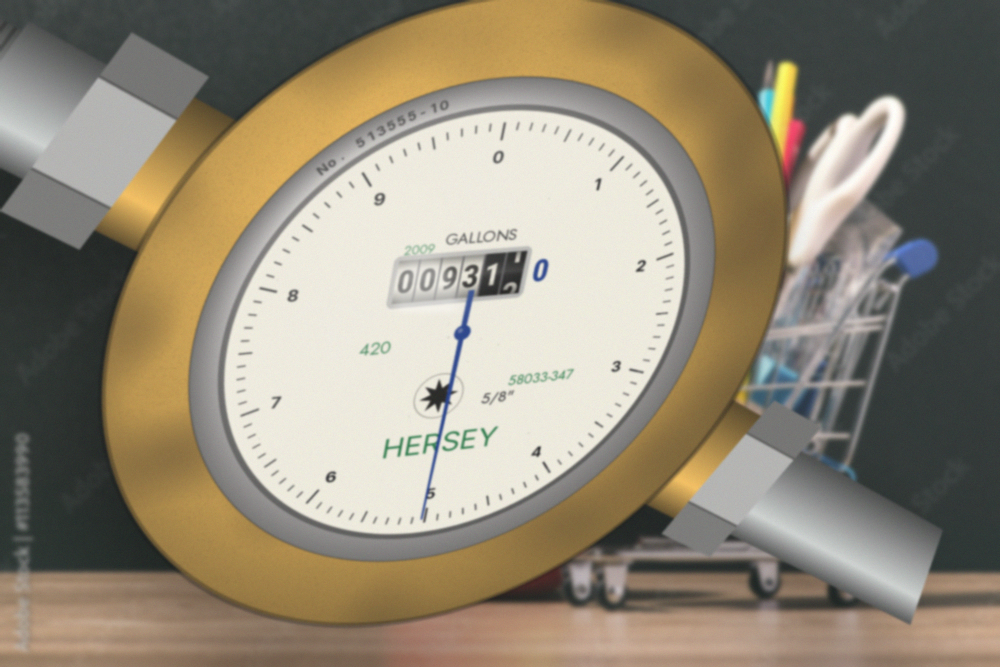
93115.0 gal
